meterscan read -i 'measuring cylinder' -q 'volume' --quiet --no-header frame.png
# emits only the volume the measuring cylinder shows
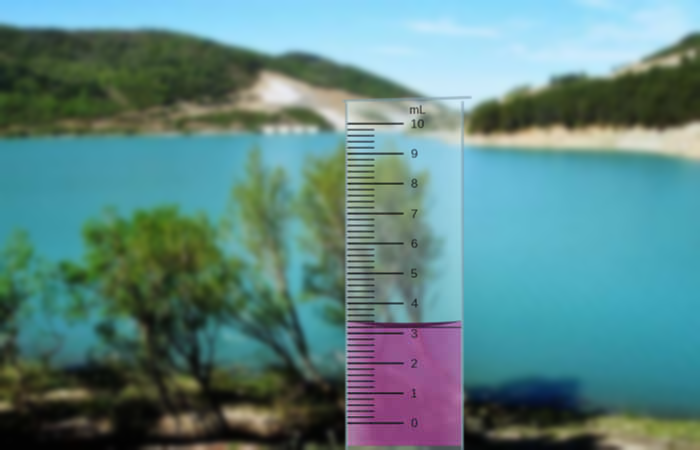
3.2 mL
